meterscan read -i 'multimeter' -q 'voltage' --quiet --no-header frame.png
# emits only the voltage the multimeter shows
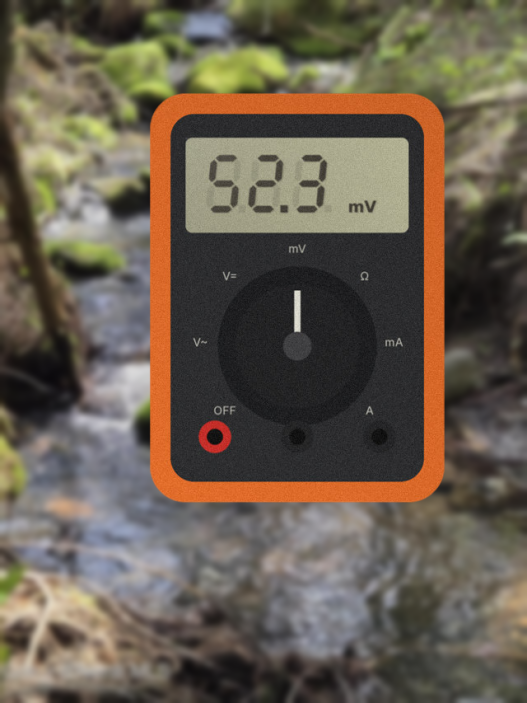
52.3 mV
